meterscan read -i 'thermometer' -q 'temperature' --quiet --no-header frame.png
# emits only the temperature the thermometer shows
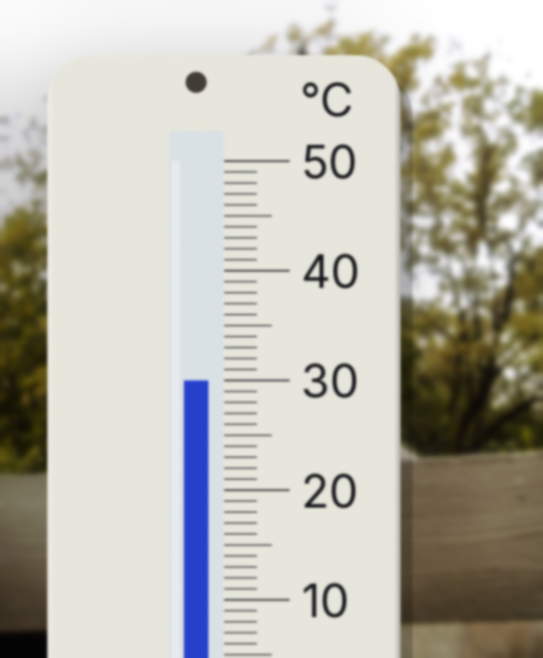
30 °C
